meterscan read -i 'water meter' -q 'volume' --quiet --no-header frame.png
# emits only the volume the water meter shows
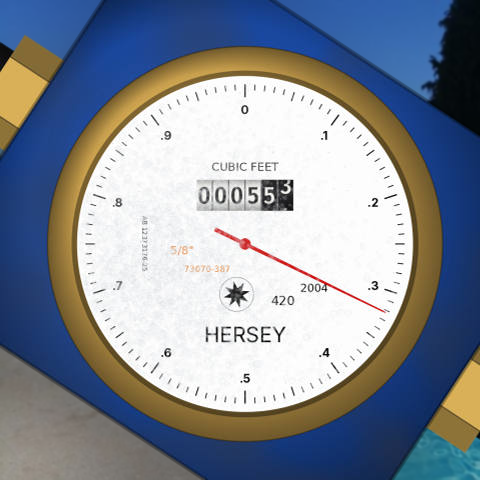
553.32 ft³
